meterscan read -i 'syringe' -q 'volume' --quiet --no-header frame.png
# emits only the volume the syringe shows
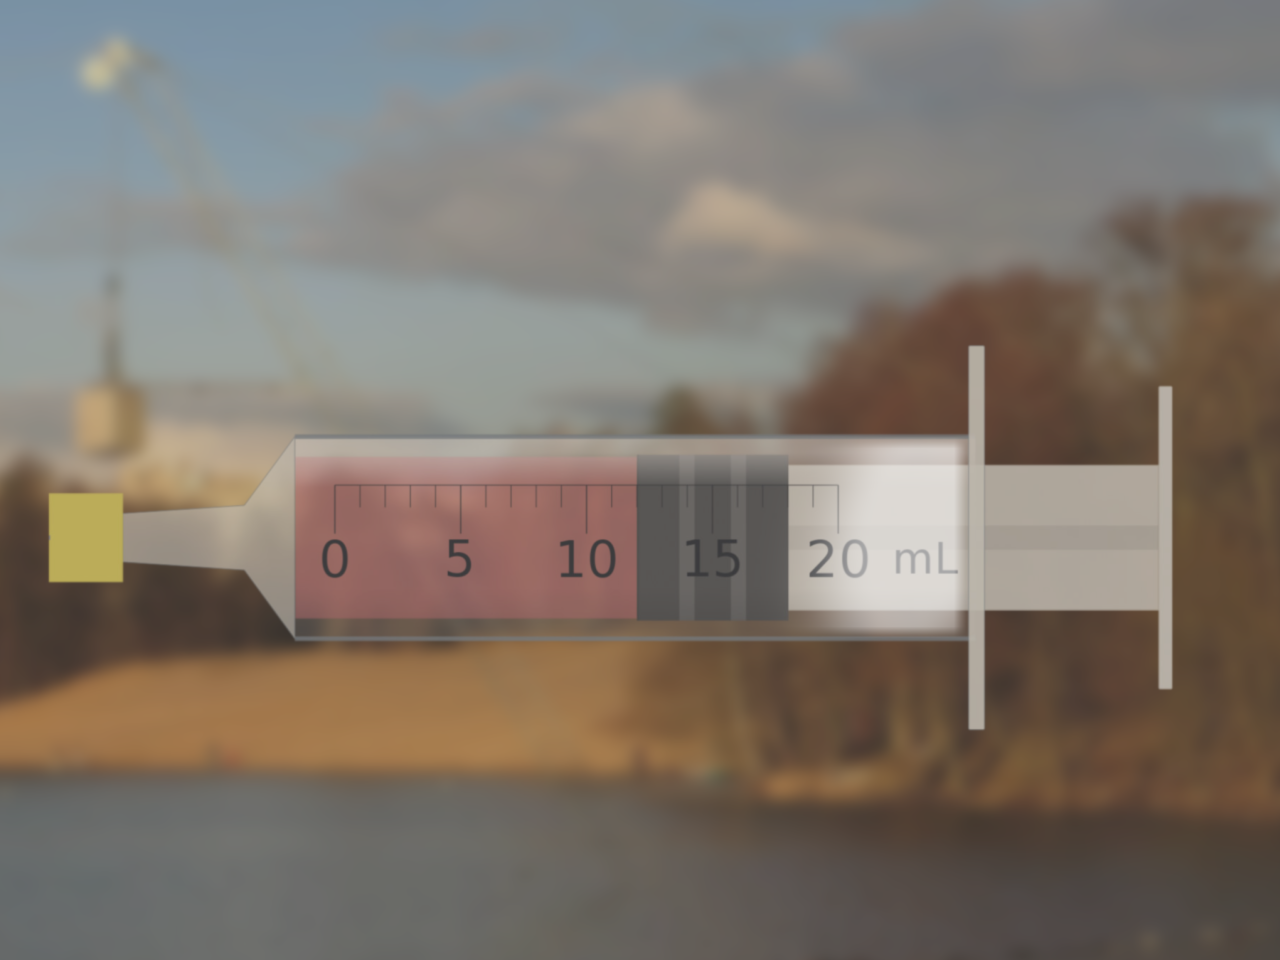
12 mL
